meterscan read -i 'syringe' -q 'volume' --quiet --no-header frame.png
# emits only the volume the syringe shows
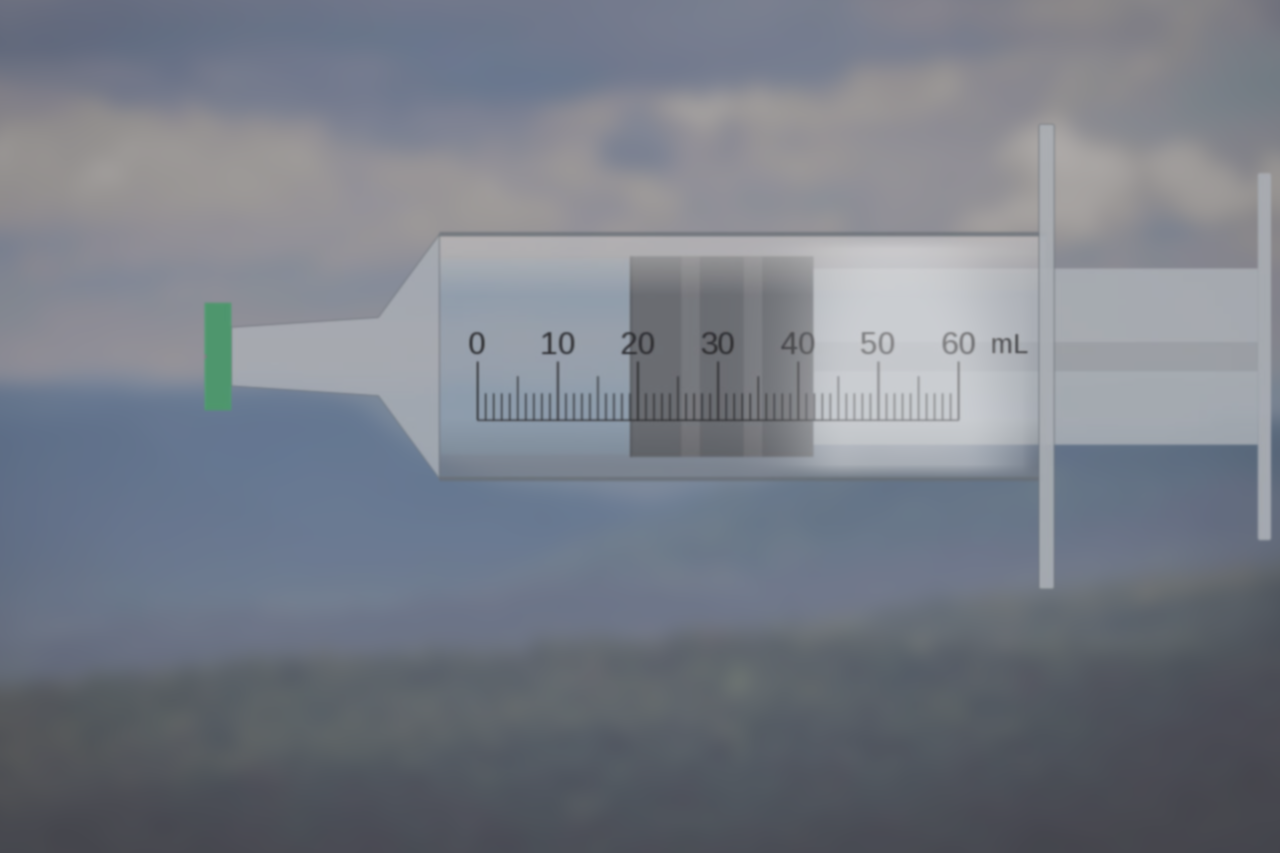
19 mL
